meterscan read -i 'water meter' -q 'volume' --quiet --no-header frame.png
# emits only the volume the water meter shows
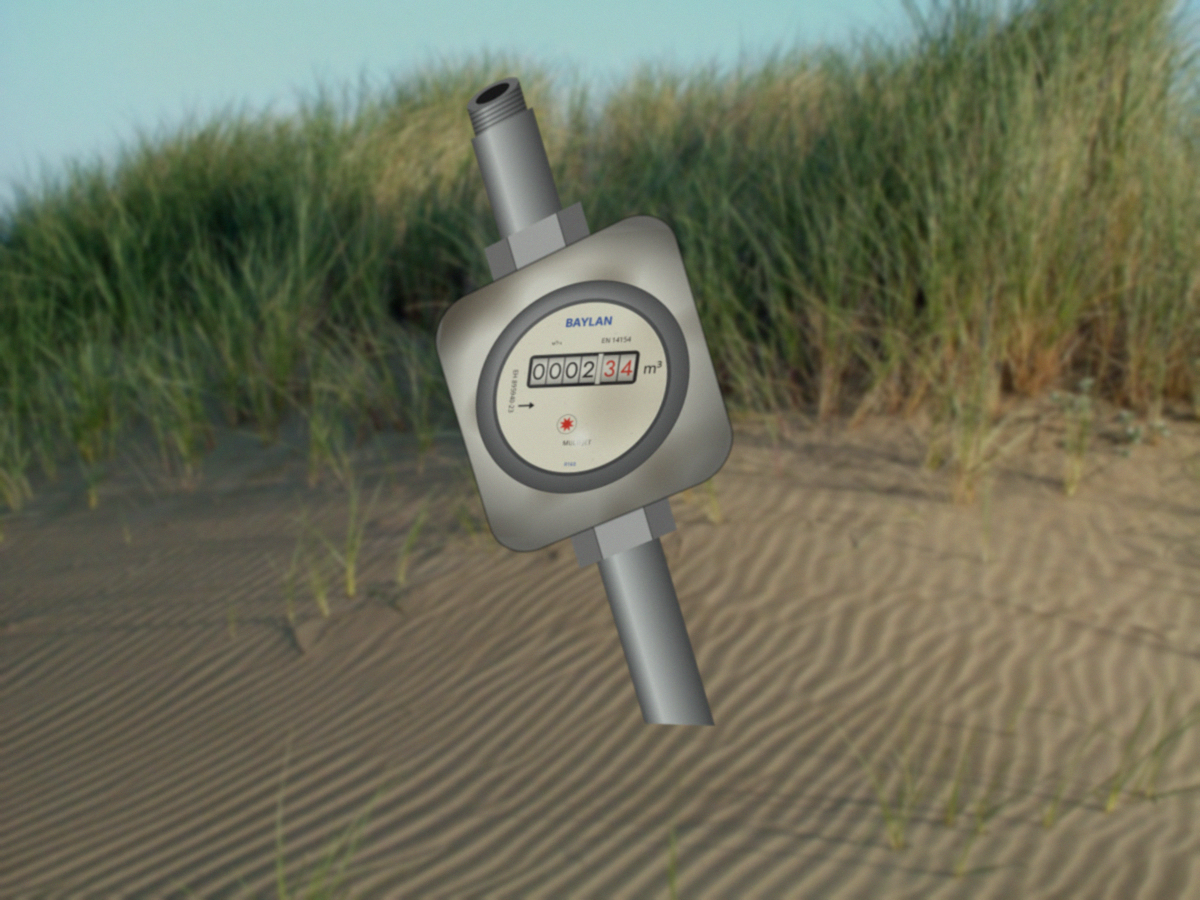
2.34 m³
